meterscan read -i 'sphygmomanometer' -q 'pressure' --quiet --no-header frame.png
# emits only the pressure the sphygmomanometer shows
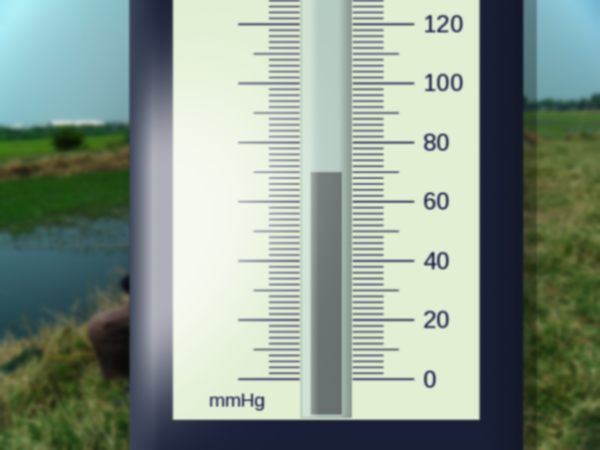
70 mmHg
